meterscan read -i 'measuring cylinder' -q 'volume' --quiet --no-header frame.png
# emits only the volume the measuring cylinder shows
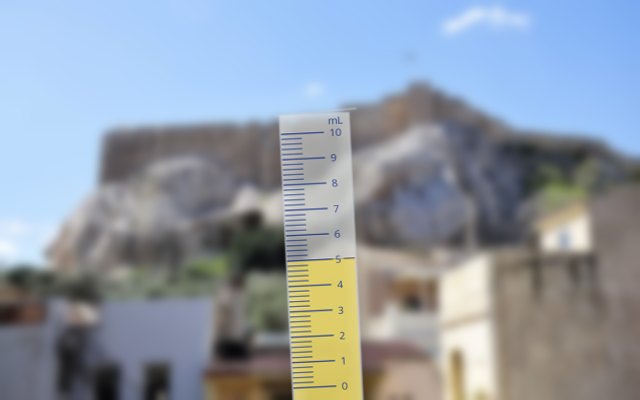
5 mL
